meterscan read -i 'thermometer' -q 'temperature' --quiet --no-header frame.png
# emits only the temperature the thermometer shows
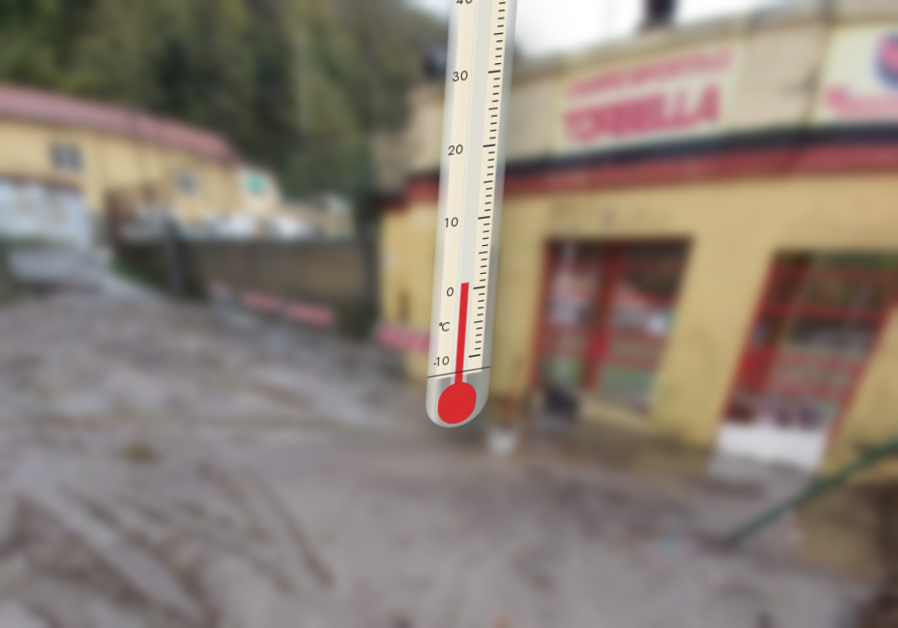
1 °C
